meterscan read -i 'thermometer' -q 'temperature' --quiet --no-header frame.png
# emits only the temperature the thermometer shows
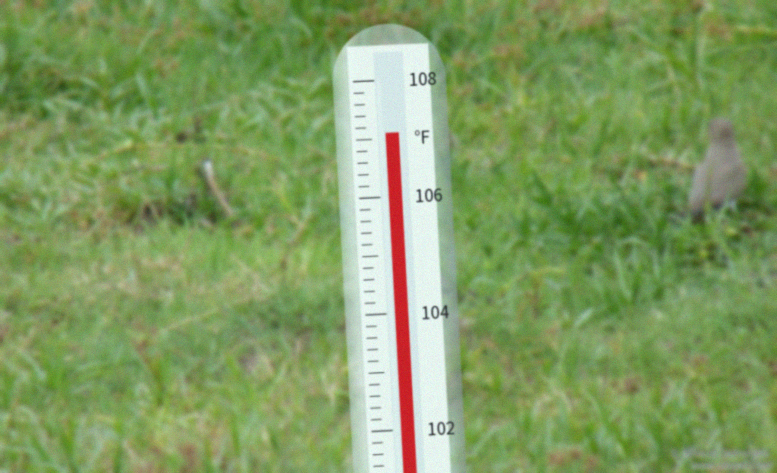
107.1 °F
